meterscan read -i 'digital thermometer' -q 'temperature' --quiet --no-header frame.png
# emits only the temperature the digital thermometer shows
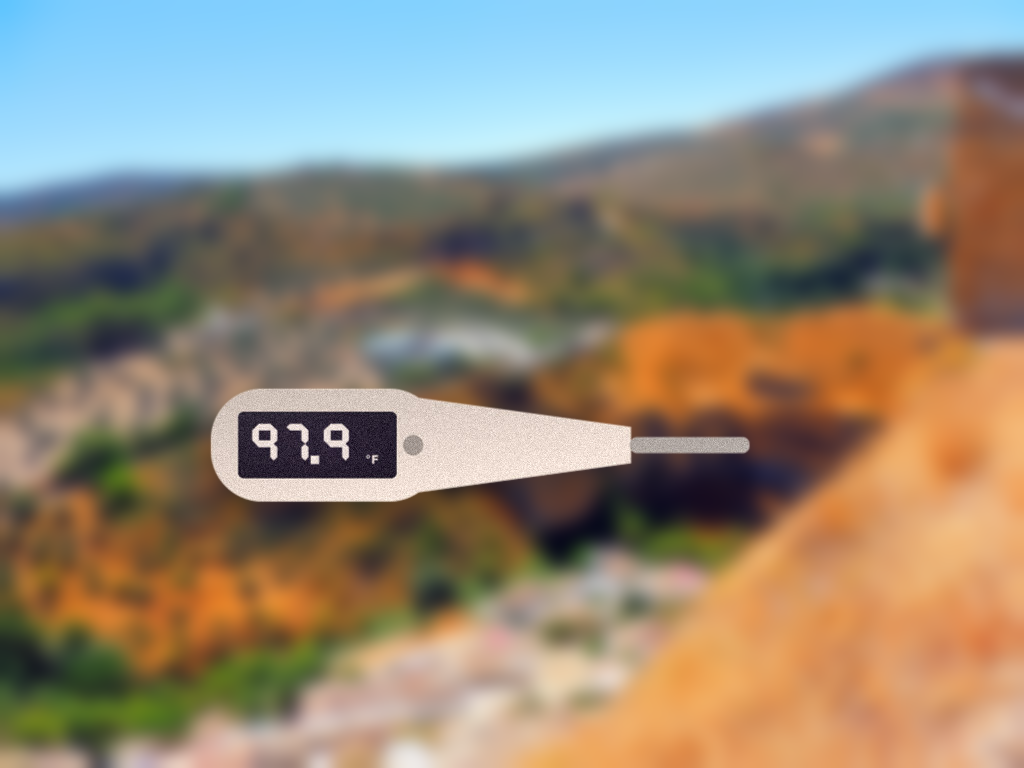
97.9 °F
